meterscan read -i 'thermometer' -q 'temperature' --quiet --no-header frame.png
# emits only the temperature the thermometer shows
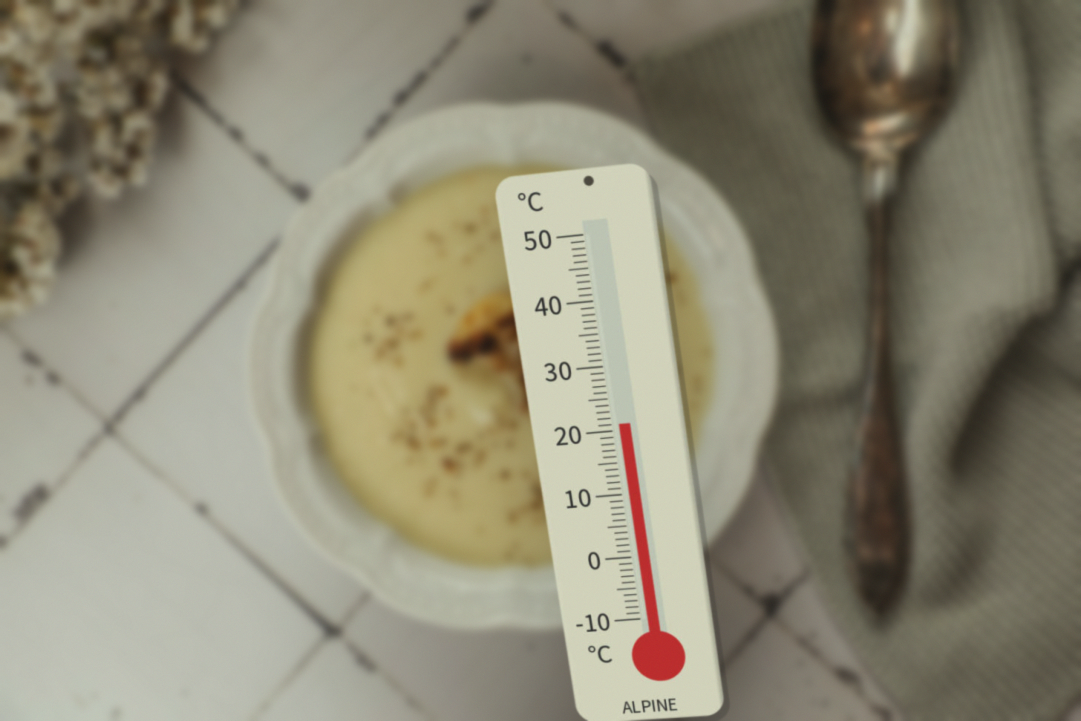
21 °C
